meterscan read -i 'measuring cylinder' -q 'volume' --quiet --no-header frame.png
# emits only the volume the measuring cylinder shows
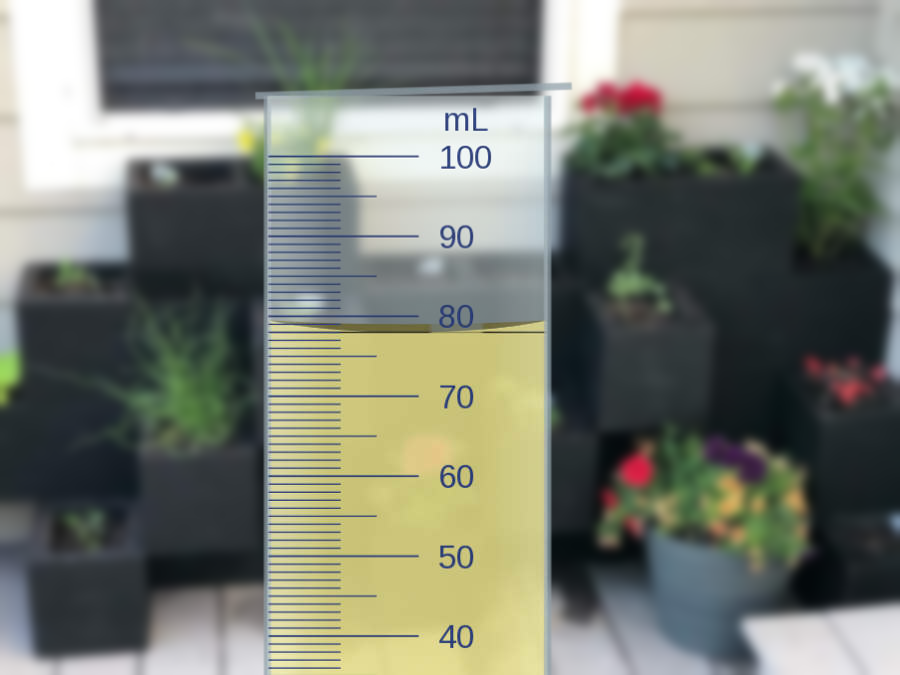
78 mL
